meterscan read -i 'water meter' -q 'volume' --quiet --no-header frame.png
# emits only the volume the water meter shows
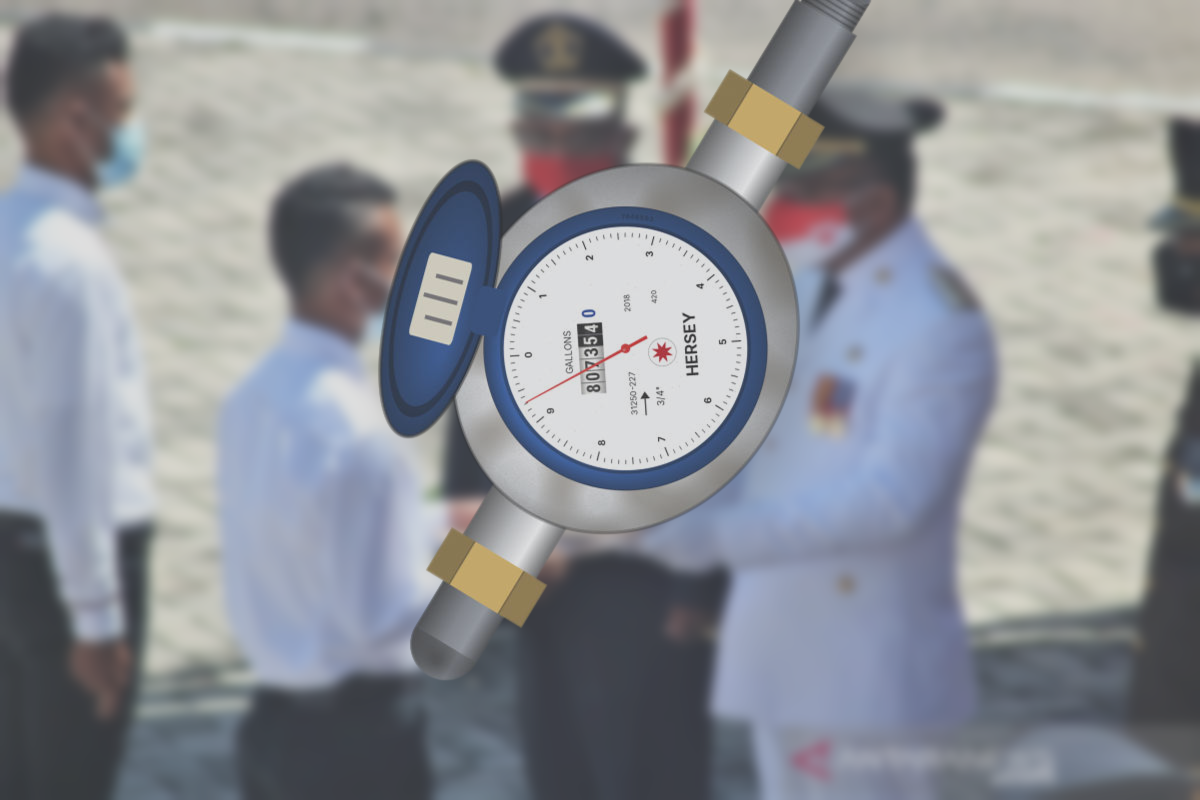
8073539.3 gal
